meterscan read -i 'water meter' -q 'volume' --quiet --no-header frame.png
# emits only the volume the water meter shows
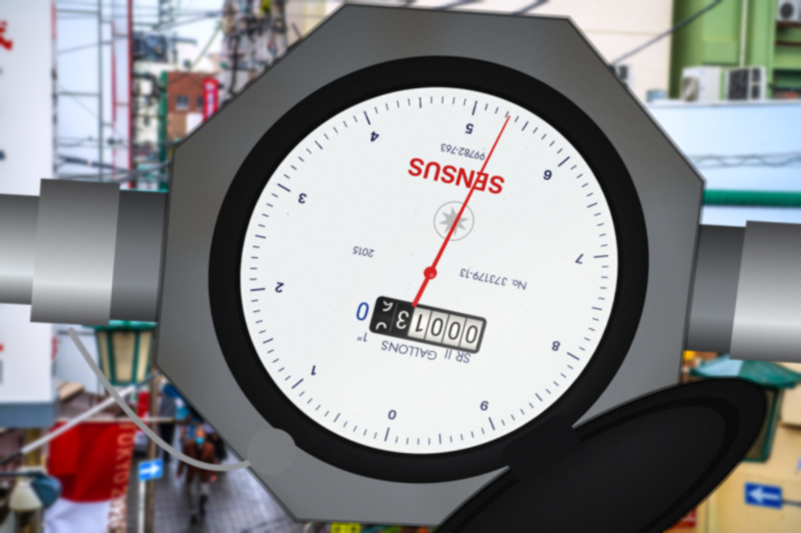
1355.3 gal
